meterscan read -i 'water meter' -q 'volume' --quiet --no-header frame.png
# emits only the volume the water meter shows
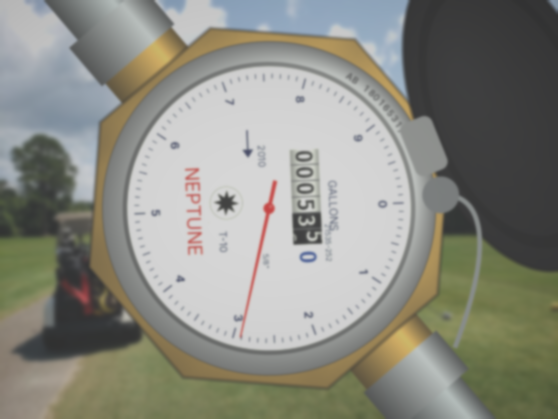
5352.9 gal
